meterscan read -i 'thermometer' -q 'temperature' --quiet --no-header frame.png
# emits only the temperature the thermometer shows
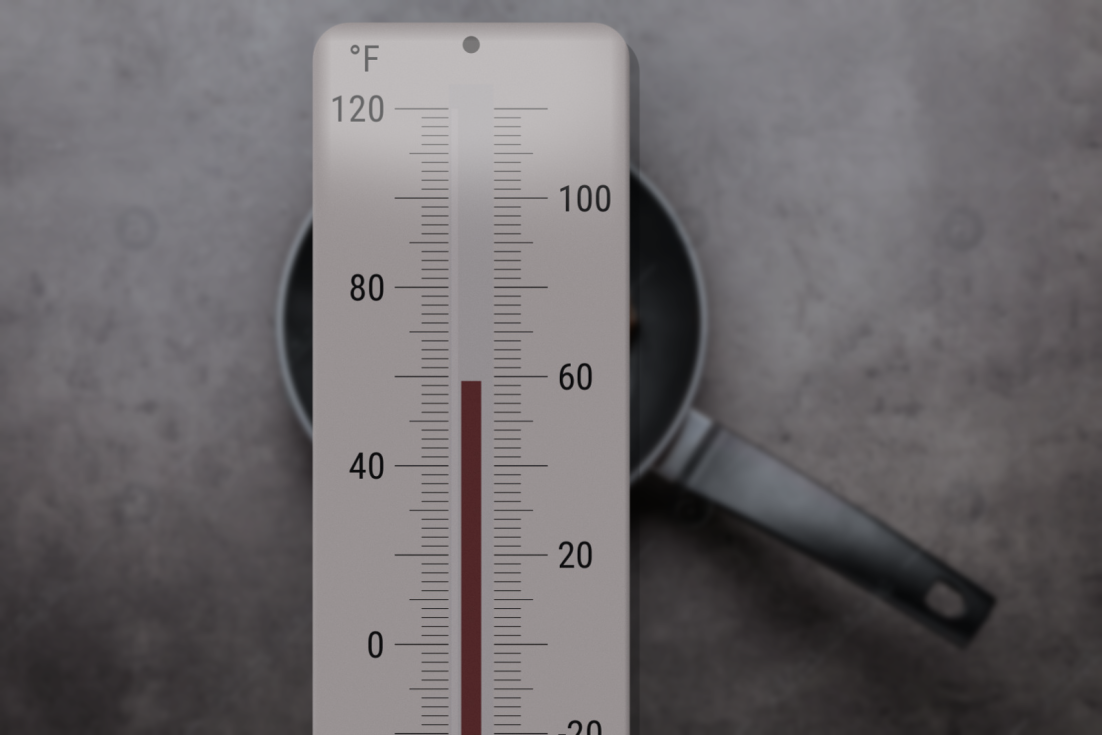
59 °F
